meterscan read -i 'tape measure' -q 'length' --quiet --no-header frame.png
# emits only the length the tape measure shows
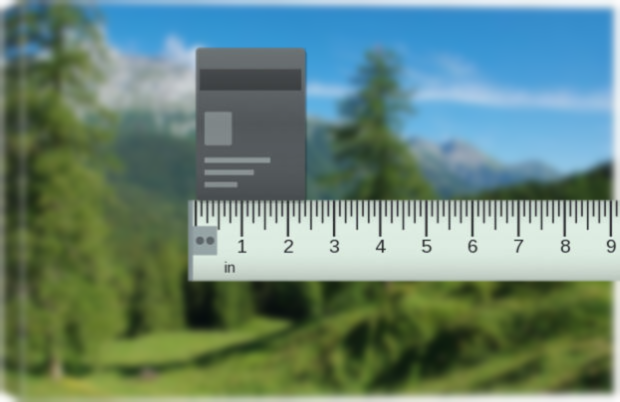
2.375 in
